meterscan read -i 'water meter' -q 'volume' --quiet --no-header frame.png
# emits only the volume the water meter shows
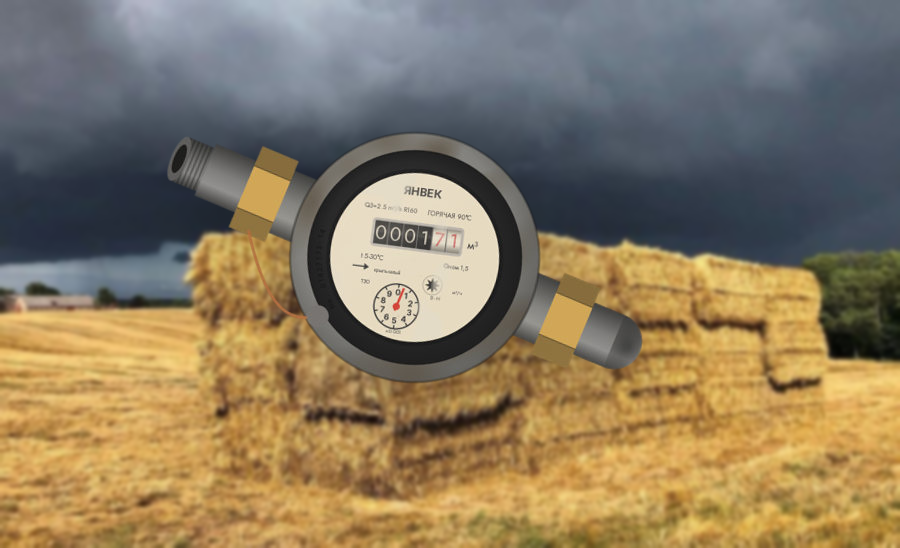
1.710 m³
